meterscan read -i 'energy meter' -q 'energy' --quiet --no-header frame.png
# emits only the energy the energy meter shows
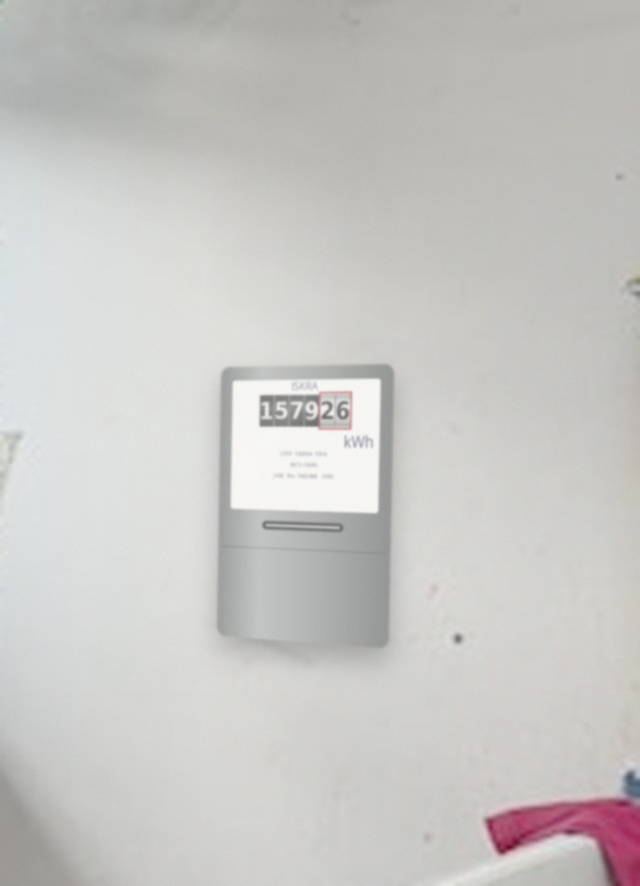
1579.26 kWh
